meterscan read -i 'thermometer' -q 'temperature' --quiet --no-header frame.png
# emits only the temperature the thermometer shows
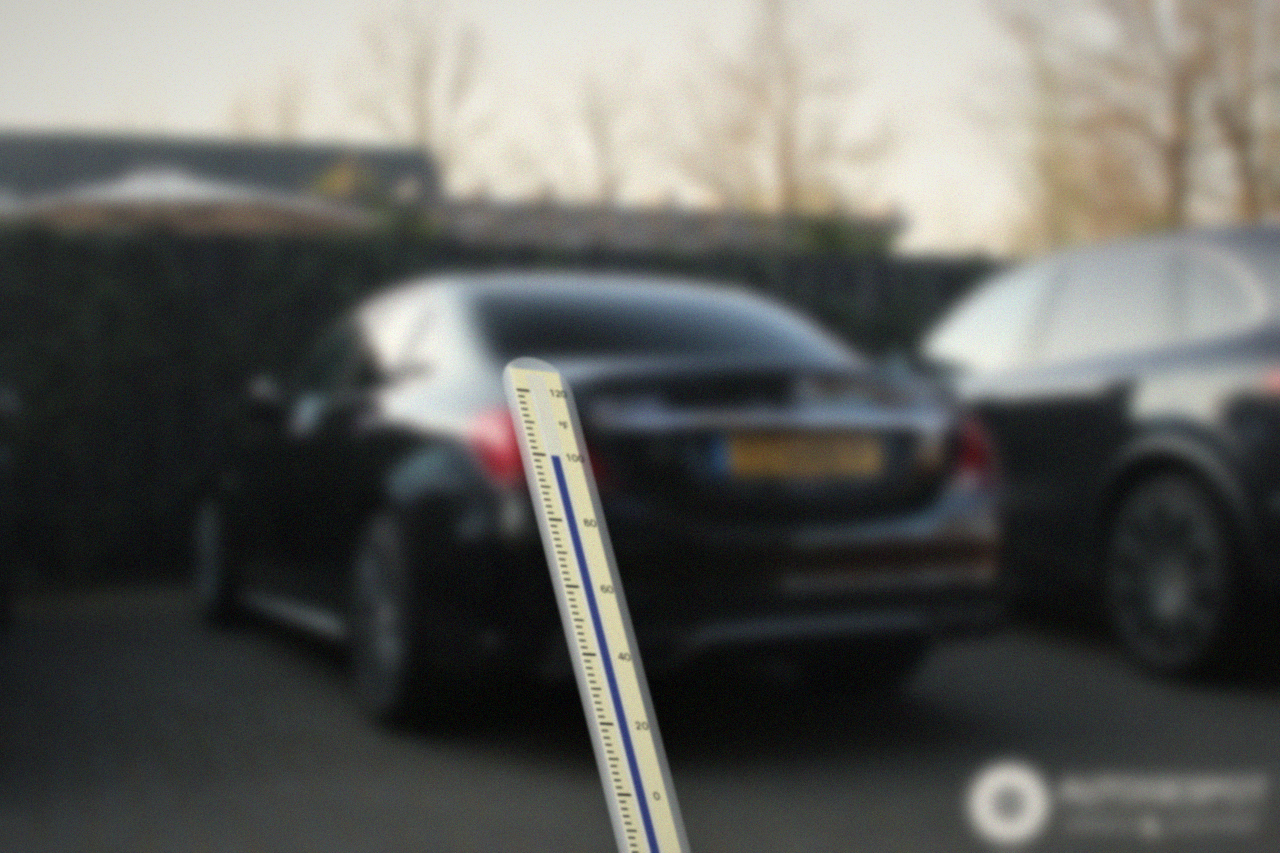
100 °F
